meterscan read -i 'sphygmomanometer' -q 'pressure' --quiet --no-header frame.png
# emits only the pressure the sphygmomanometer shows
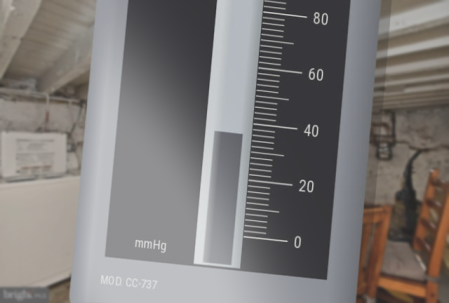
36 mmHg
